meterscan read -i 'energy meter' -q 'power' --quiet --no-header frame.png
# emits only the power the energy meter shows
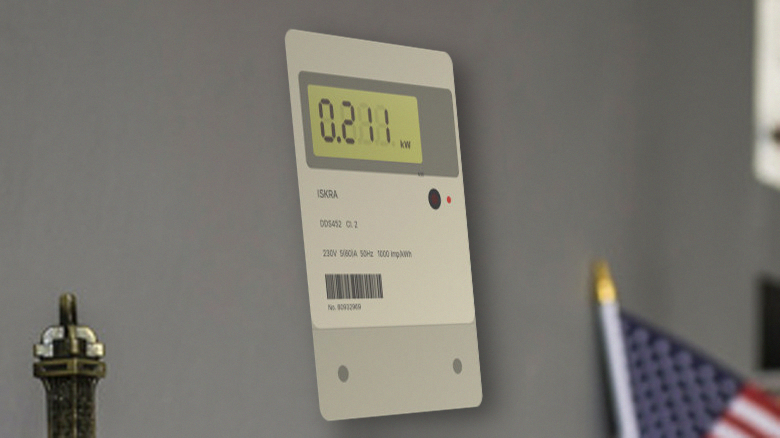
0.211 kW
